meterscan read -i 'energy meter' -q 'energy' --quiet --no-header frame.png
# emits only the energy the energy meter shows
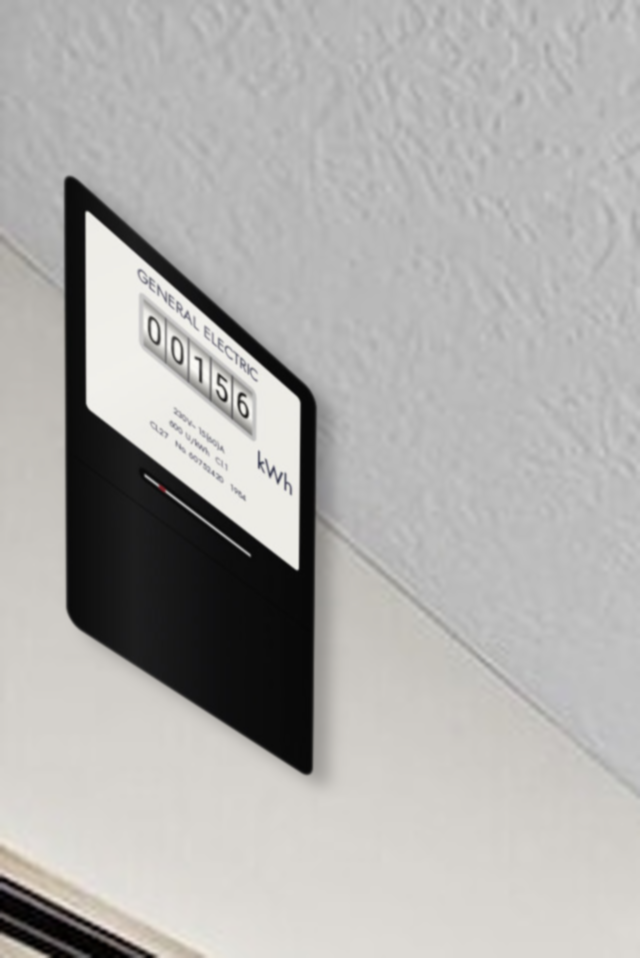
156 kWh
